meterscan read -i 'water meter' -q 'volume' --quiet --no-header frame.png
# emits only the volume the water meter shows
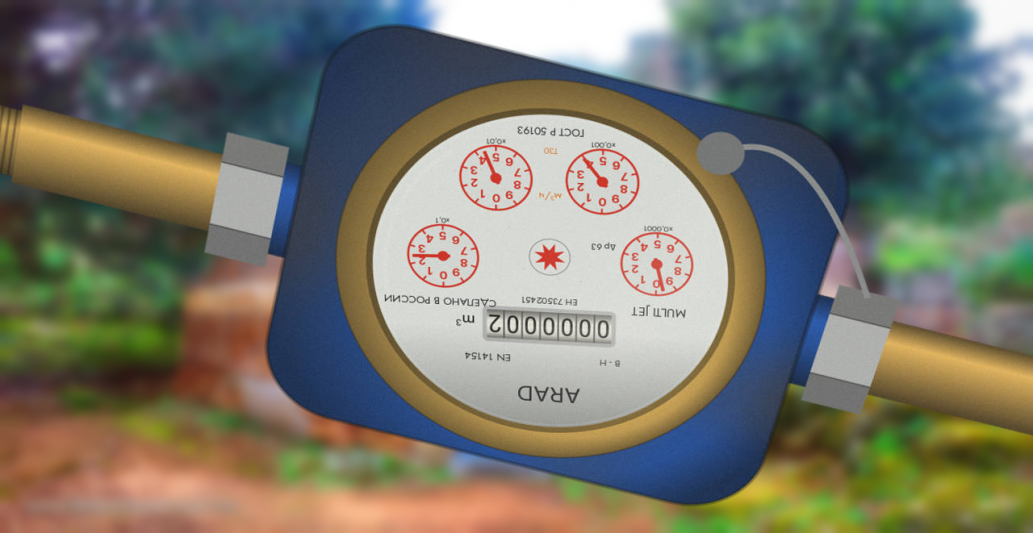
2.2439 m³
